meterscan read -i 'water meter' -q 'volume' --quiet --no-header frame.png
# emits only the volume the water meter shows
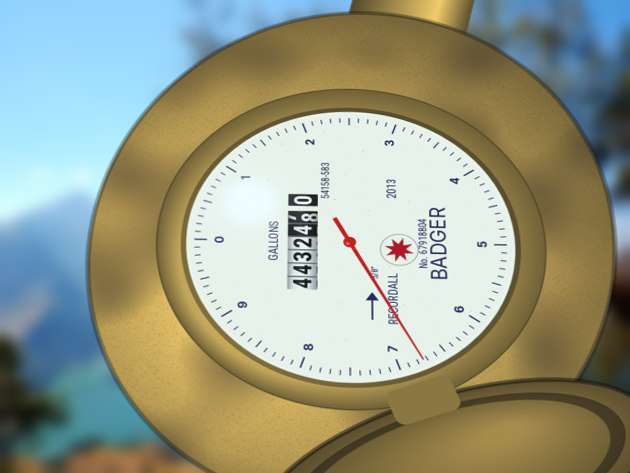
4432476.7 gal
